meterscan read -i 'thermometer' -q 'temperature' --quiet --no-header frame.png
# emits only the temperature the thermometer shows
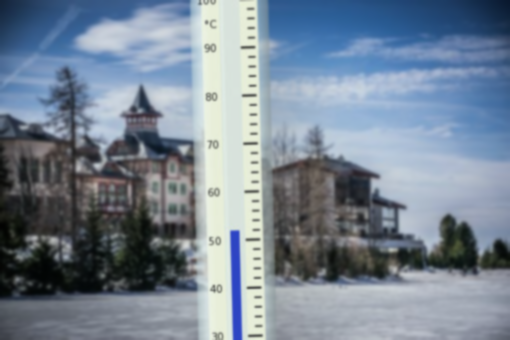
52 °C
